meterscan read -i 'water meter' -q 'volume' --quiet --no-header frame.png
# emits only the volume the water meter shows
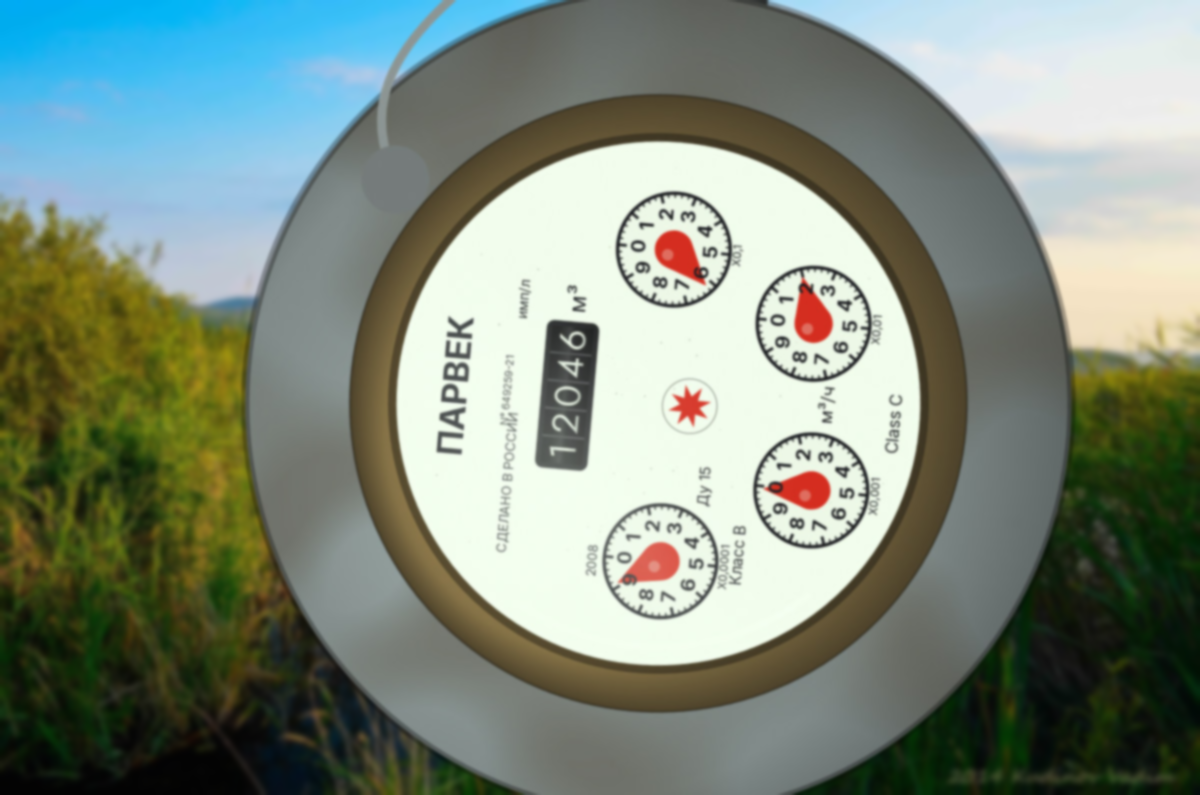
12046.6199 m³
